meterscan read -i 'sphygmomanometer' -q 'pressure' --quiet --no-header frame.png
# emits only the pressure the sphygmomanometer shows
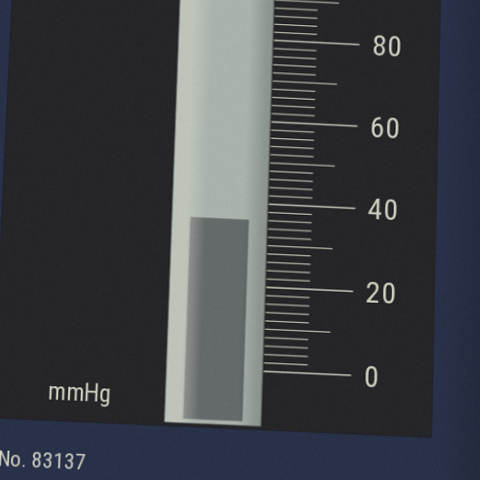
36 mmHg
